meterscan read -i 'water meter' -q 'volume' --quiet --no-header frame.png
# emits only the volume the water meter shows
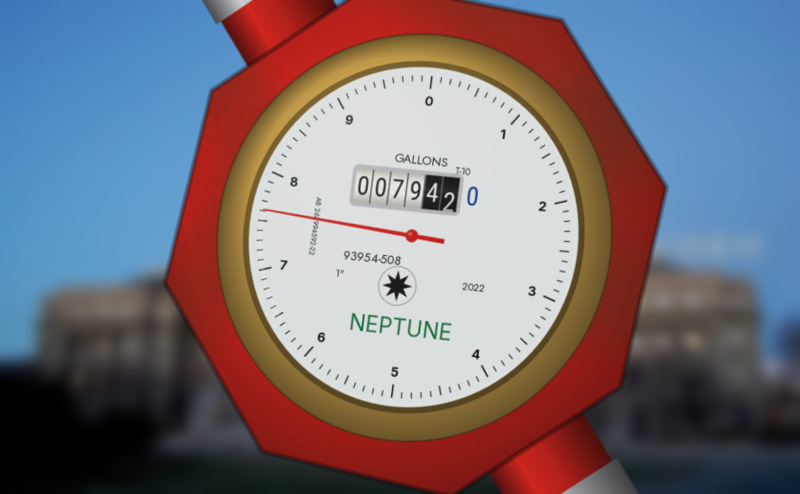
79417.6 gal
